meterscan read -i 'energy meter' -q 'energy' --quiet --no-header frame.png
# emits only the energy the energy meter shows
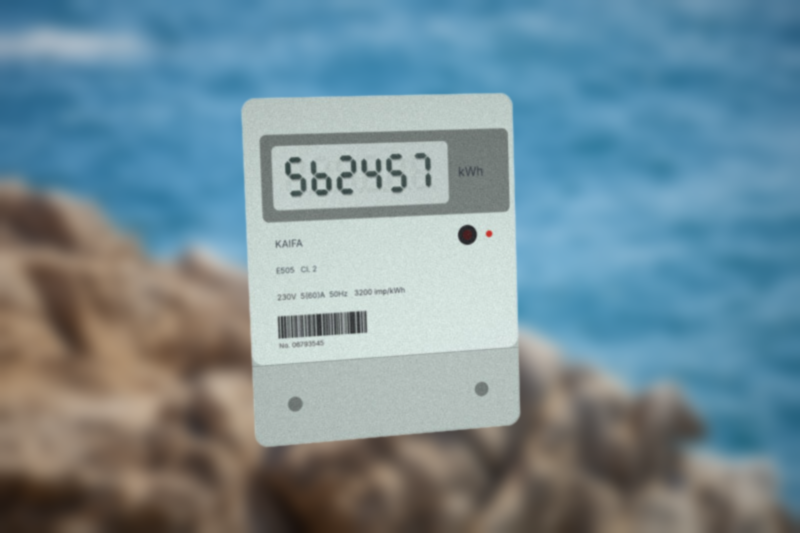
562457 kWh
